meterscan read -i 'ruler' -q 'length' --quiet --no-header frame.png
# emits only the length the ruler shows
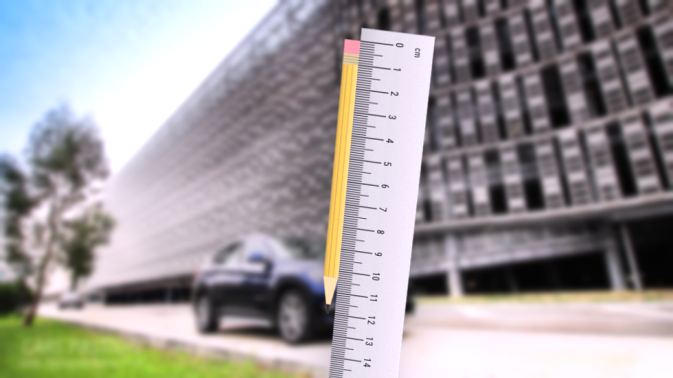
12 cm
